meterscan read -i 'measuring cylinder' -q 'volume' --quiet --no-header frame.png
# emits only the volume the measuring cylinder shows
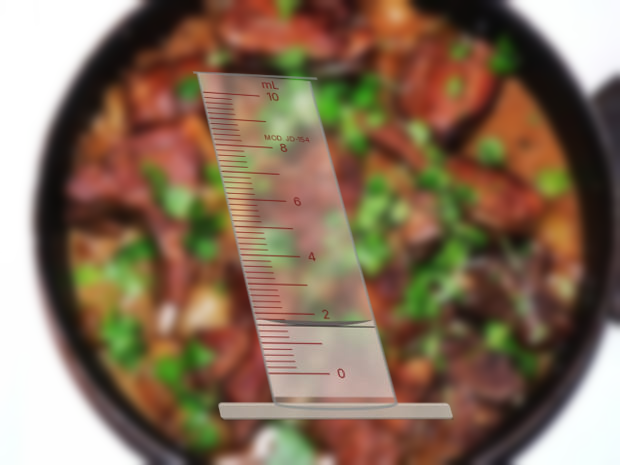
1.6 mL
